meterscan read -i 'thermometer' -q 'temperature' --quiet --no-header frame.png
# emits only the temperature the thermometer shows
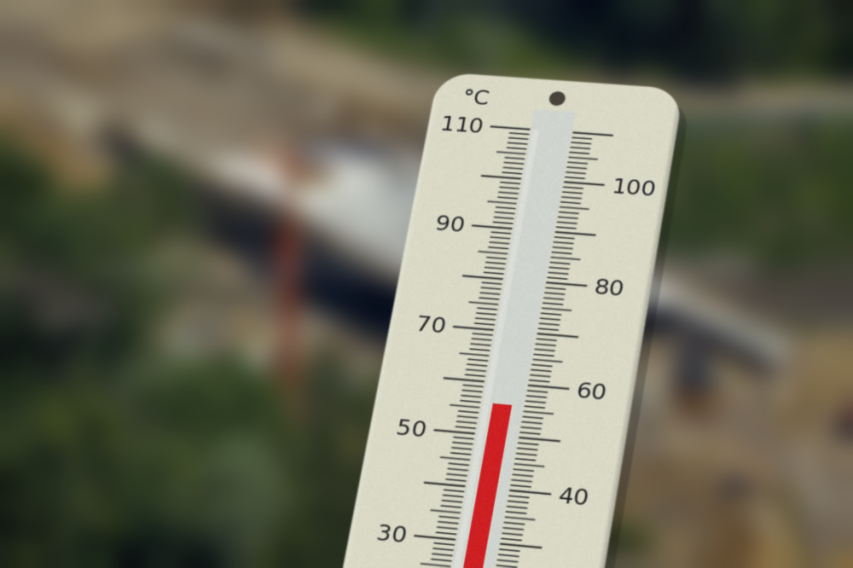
56 °C
